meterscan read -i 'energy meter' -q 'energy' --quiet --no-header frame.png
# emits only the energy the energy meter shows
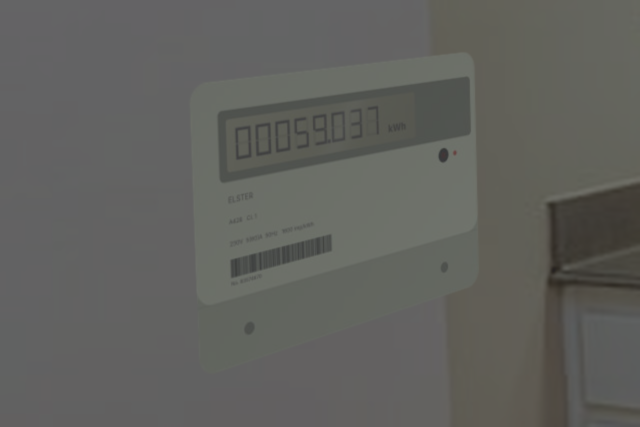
59.037 kWh
